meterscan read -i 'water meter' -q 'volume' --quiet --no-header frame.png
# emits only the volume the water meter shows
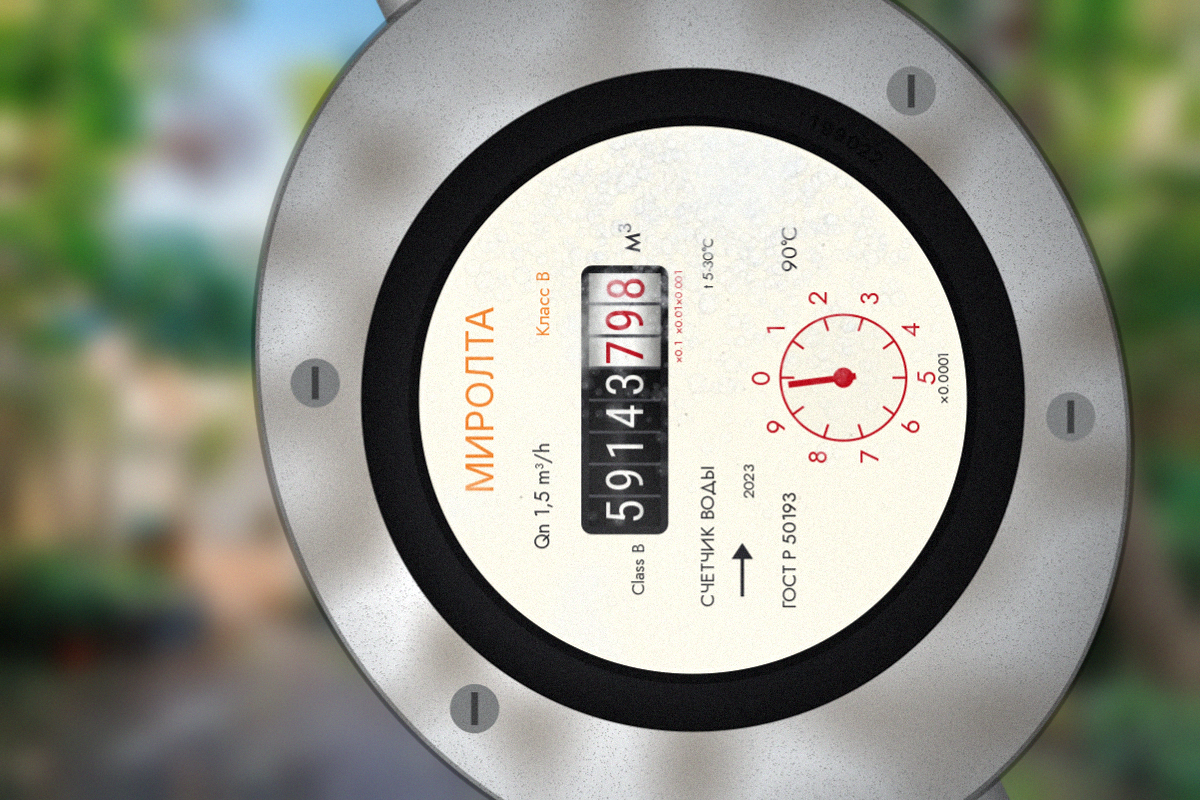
59143.7979 m³
